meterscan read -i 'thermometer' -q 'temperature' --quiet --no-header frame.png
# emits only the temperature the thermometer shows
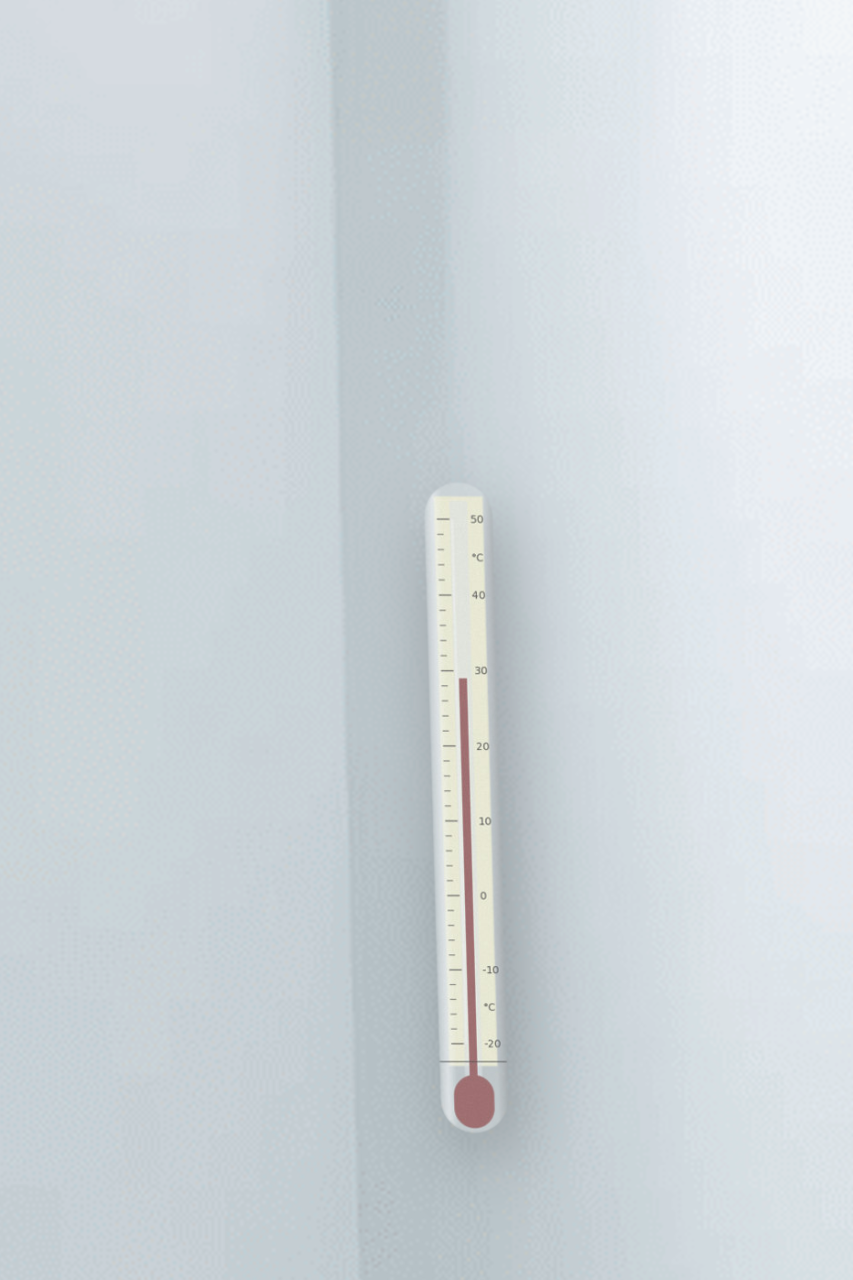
29 °C
